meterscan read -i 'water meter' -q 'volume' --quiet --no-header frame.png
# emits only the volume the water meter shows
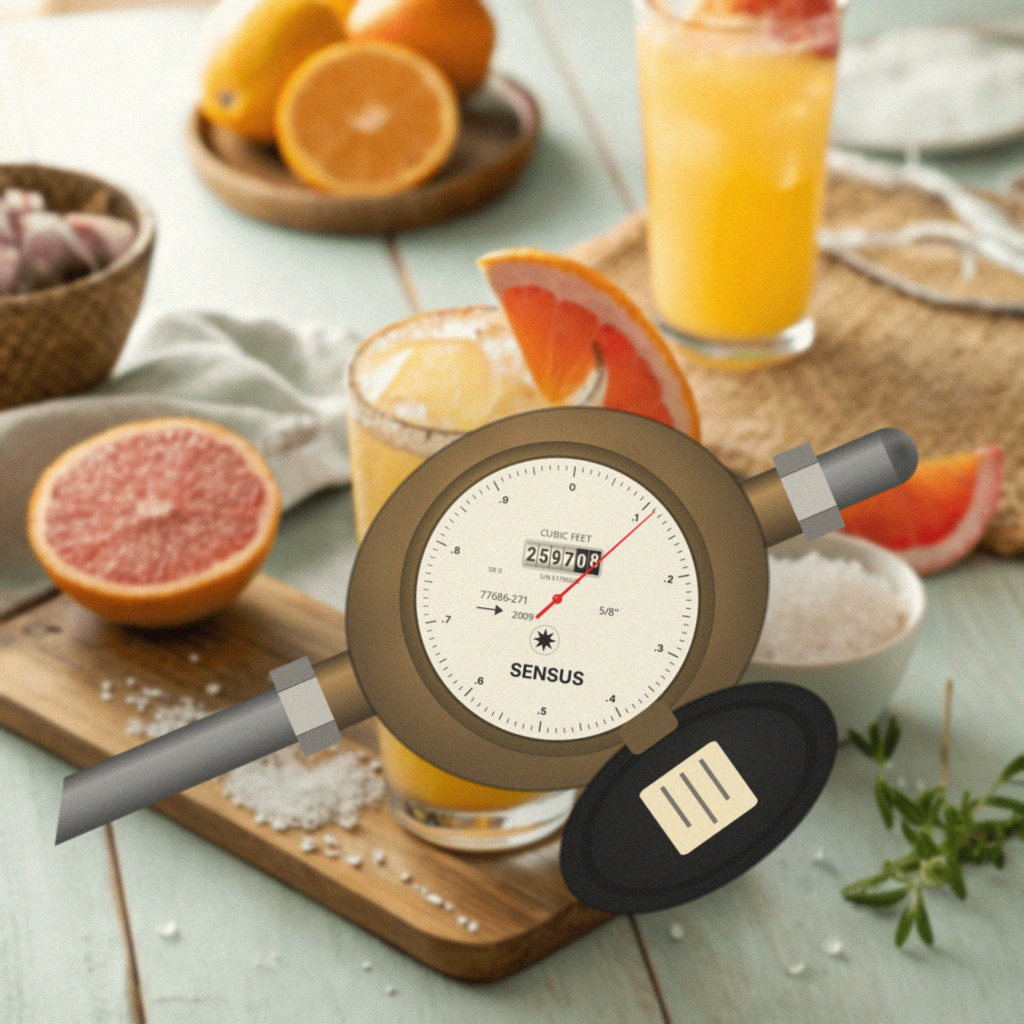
259708.11 ft³
